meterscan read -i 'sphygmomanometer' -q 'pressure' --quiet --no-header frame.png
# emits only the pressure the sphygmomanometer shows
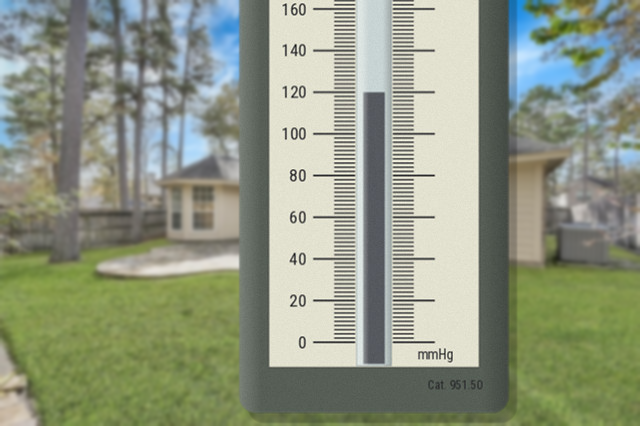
120 mmHg
